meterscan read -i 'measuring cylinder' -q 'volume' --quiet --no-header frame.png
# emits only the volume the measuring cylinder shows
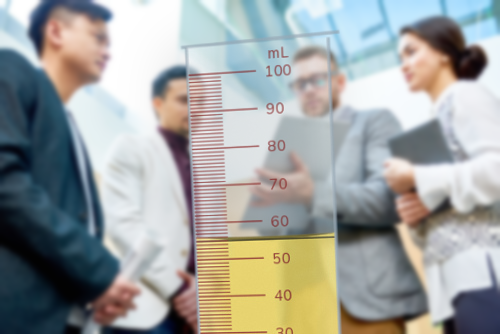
55 mL
